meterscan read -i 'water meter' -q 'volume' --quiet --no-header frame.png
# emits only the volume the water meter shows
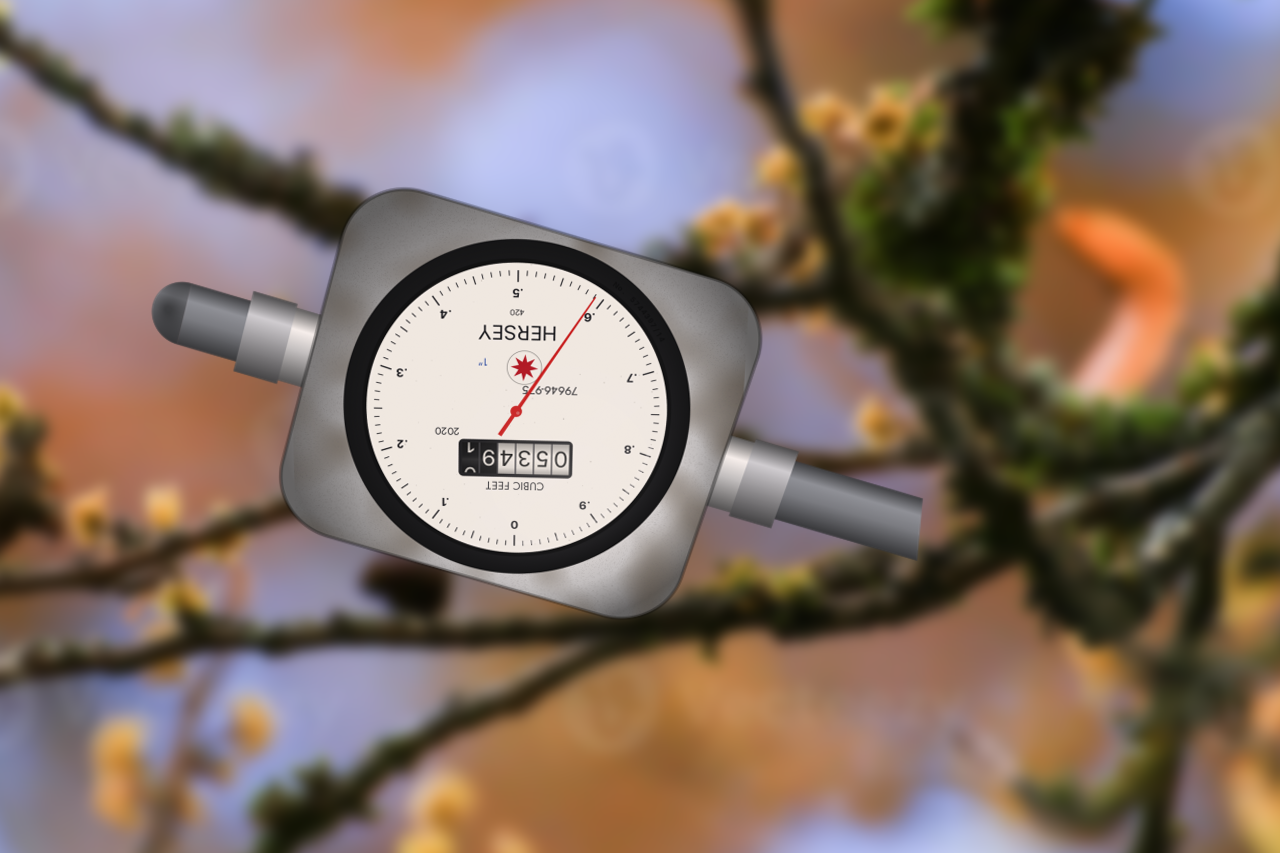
53490.59 ft³
